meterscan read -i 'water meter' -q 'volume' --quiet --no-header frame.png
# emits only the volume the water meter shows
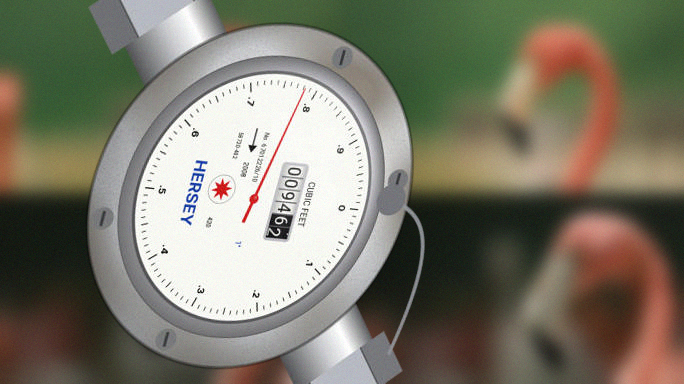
9461.78 ft³
